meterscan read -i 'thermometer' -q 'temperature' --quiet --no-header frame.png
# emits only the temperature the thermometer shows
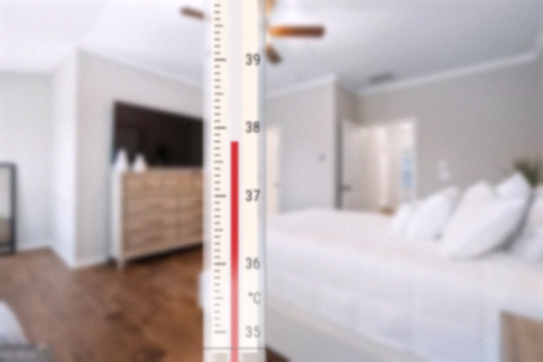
37.8 °C
